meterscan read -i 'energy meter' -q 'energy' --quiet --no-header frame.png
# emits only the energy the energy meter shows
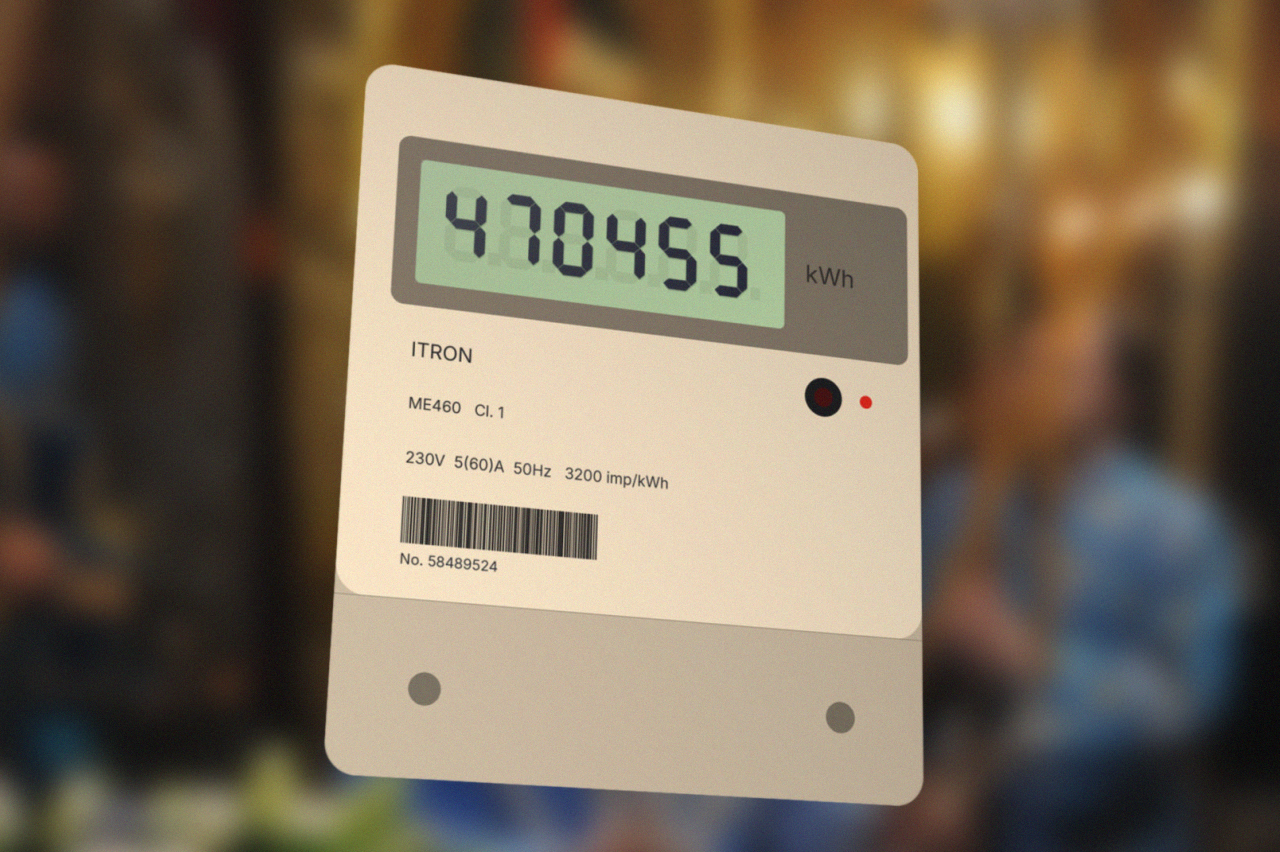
470455 kWh
